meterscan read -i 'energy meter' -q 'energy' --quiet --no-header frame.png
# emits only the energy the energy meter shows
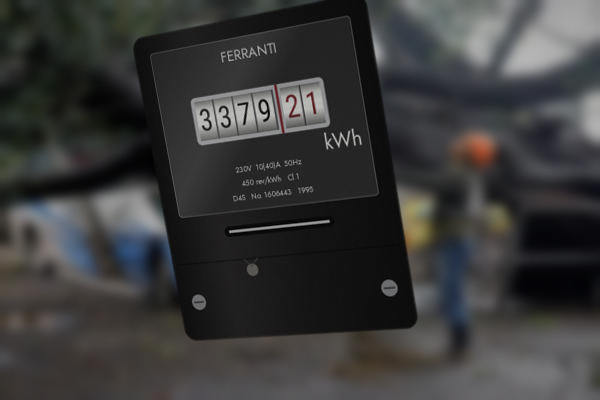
3379.21 kWh
